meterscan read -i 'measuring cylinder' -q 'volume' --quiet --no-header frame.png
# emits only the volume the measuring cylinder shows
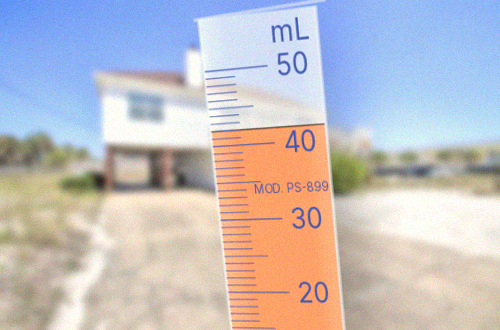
42 mL
